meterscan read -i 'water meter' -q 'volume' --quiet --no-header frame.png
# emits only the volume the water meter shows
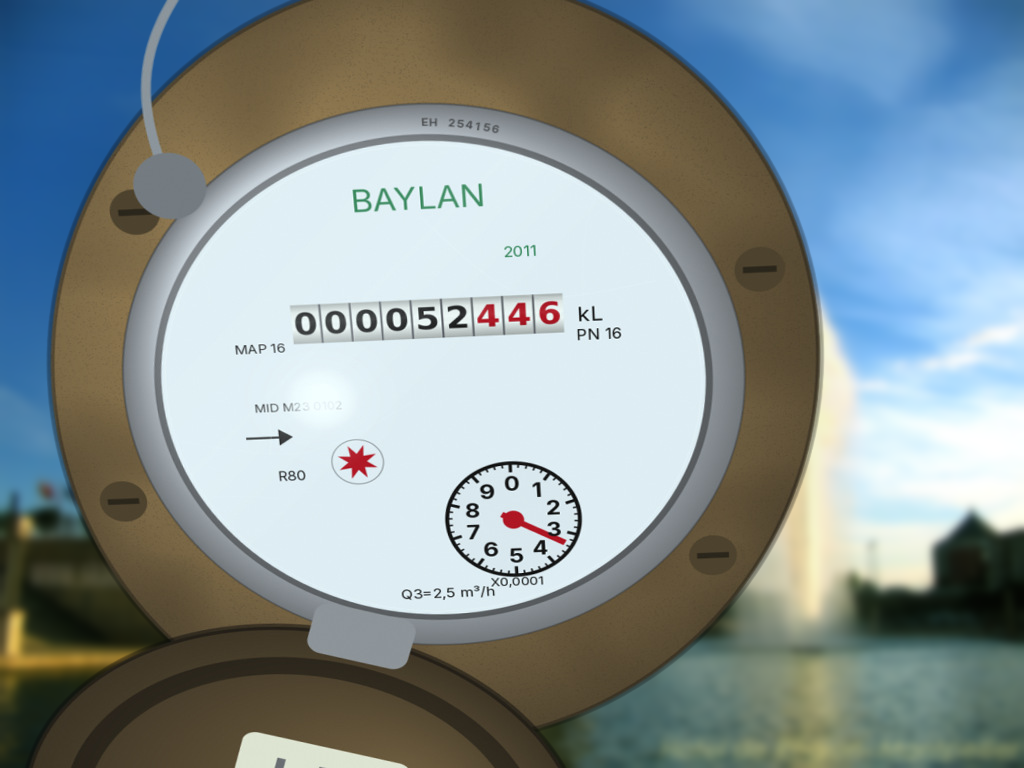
52.4463 kL
